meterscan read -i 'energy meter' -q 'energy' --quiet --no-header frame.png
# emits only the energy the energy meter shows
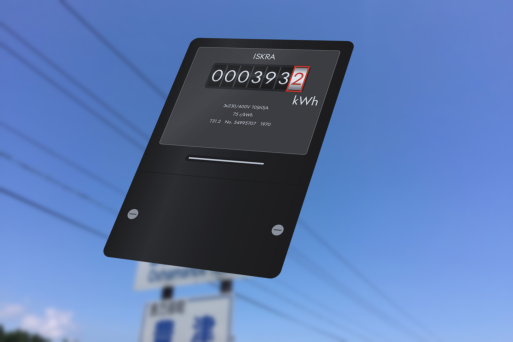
393.2 kWh
